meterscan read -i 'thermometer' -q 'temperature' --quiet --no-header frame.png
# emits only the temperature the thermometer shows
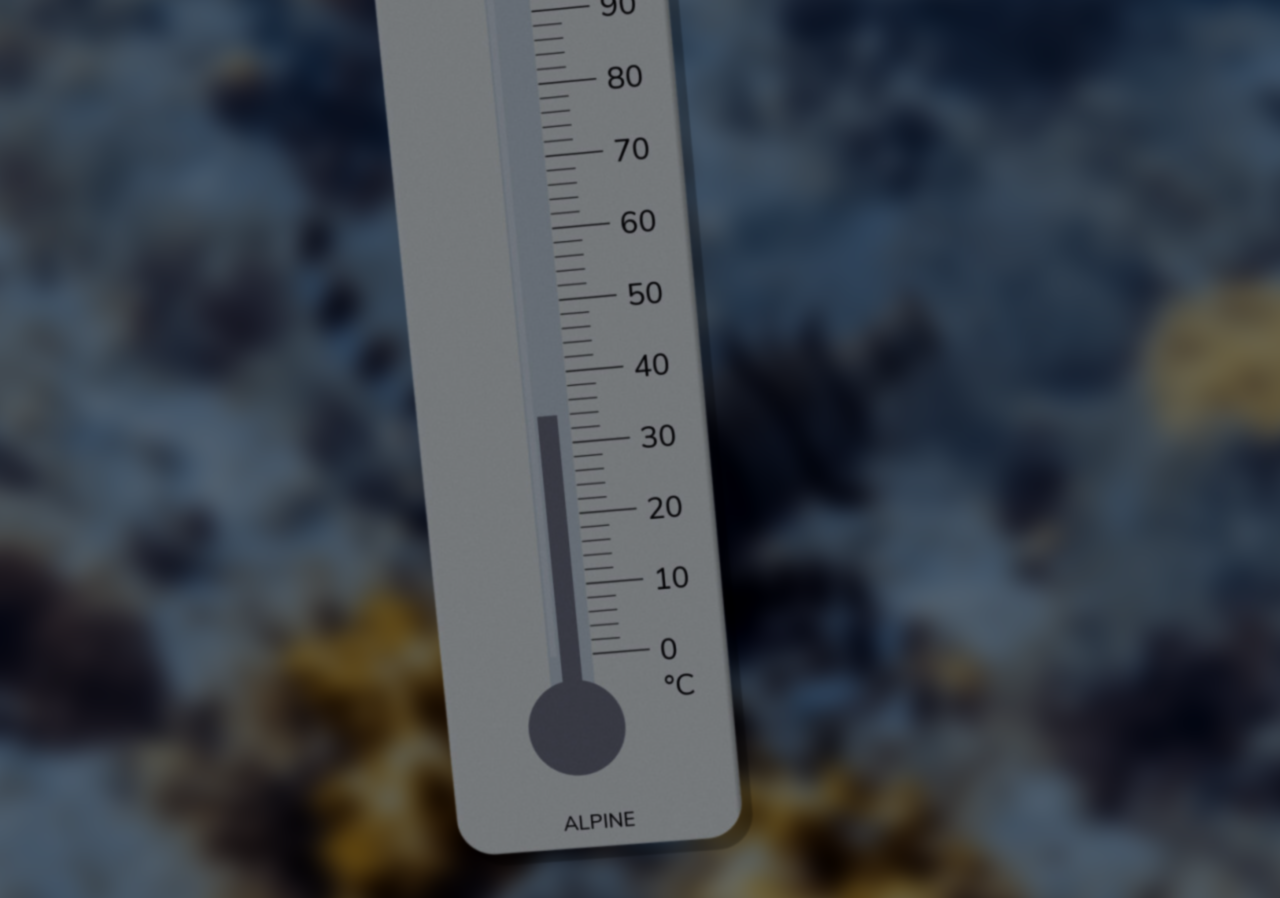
34 °C
